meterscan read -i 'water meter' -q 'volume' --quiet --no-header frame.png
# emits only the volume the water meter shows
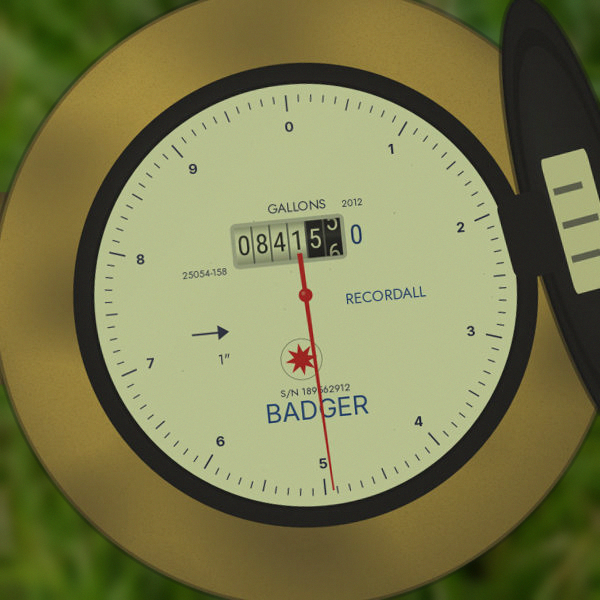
841554.9 gal
